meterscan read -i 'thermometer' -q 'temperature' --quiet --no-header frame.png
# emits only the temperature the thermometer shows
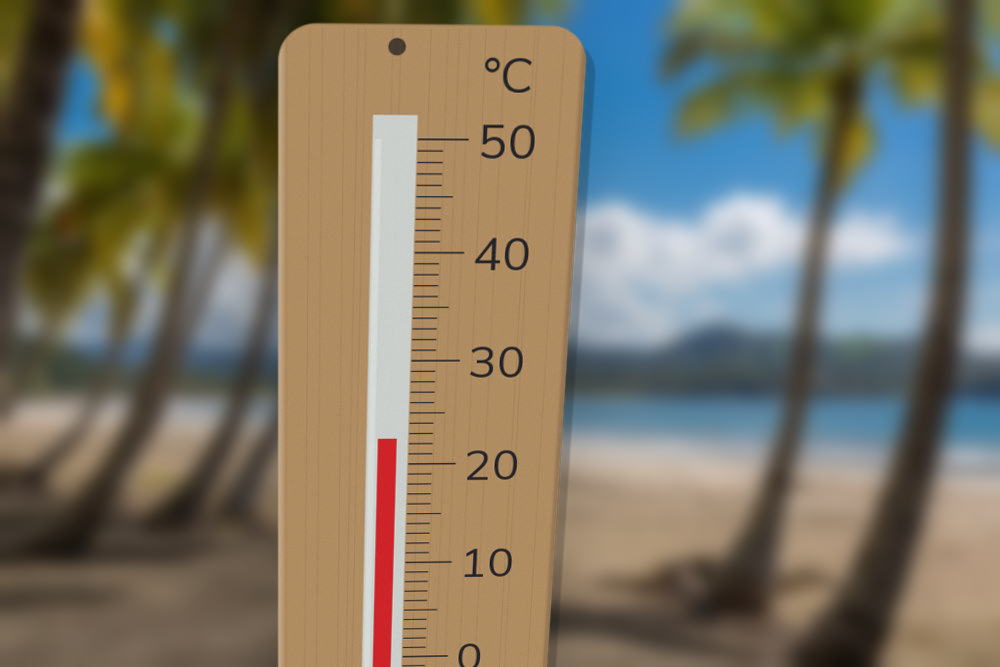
22.5 °C
